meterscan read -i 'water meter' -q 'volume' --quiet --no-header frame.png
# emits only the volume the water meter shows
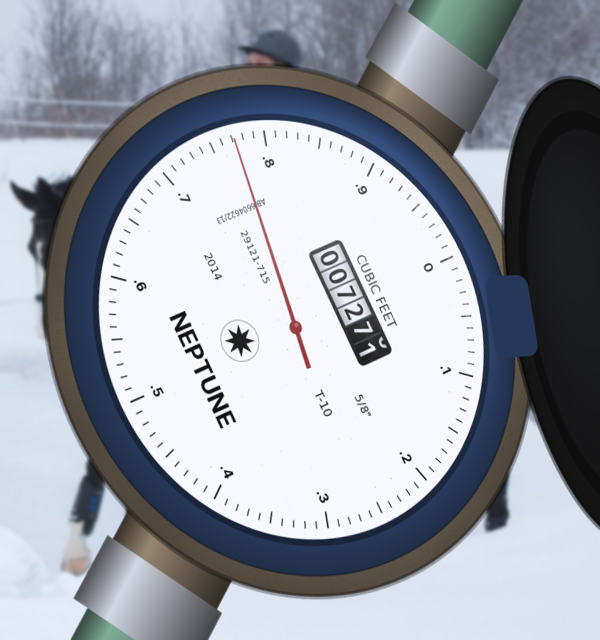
7270.77 ft³
